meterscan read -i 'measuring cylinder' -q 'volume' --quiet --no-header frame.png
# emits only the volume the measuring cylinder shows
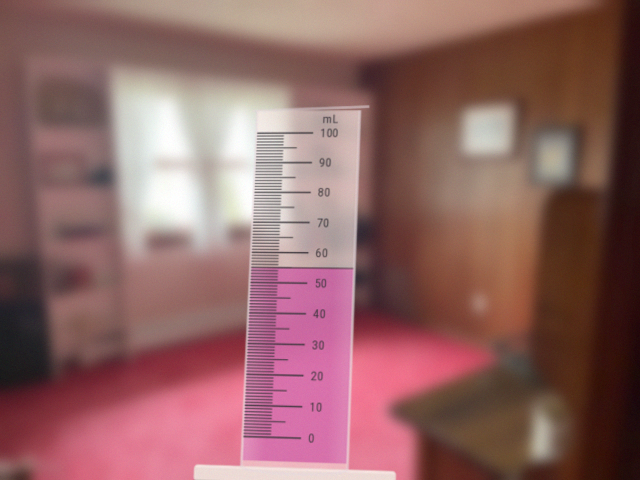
55 mL
